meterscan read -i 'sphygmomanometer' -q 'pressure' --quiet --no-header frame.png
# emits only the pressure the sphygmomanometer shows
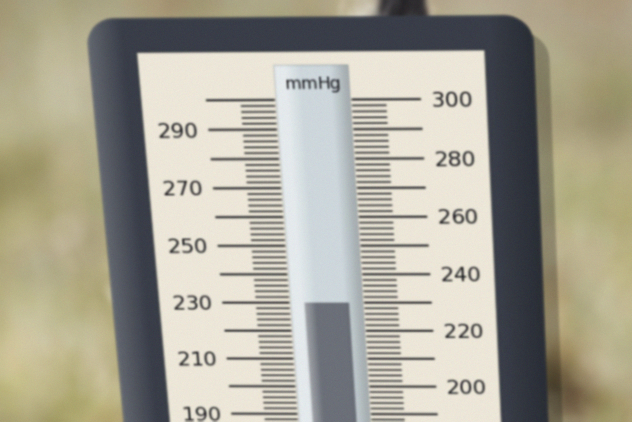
230 mmHg
